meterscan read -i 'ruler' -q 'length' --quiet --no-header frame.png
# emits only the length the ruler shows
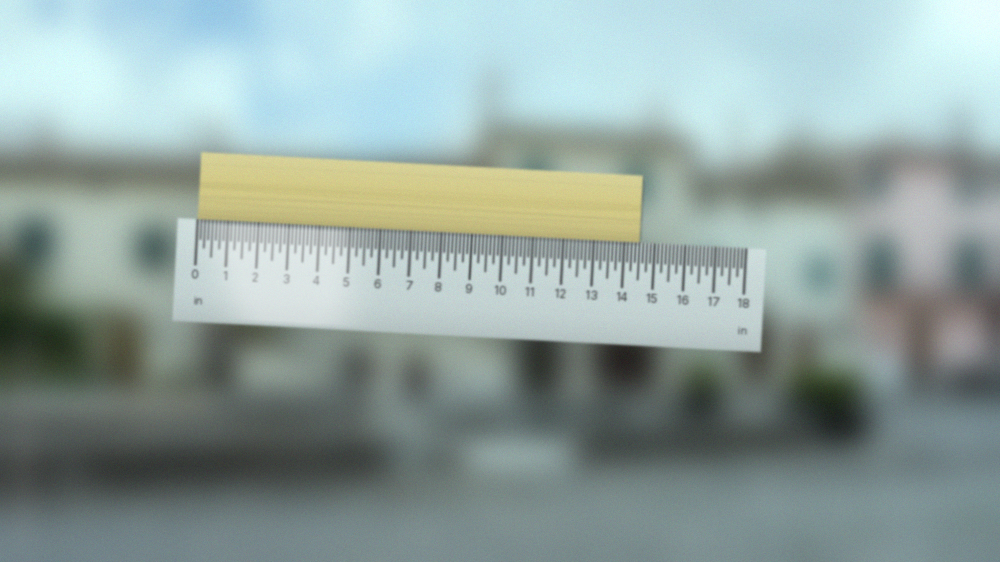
14.5 in
